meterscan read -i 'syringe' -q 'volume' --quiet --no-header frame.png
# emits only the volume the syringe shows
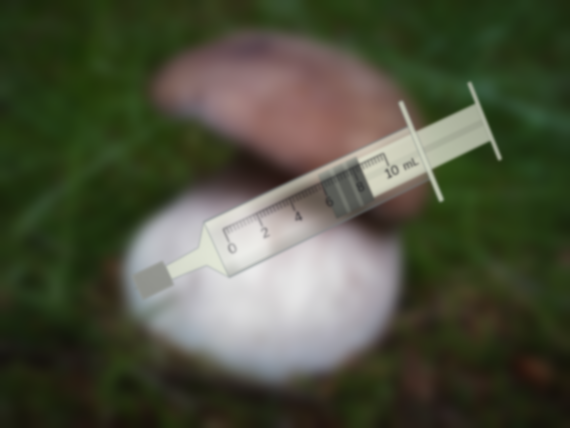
6 mL
